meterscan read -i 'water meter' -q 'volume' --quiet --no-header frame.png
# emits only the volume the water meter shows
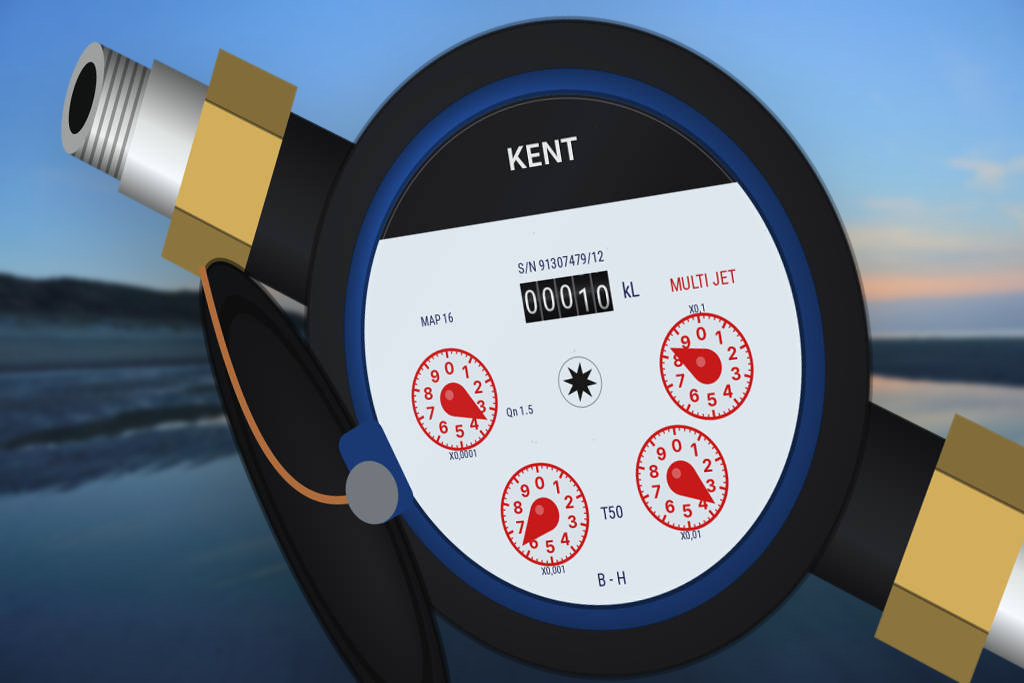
9.8363 kL
